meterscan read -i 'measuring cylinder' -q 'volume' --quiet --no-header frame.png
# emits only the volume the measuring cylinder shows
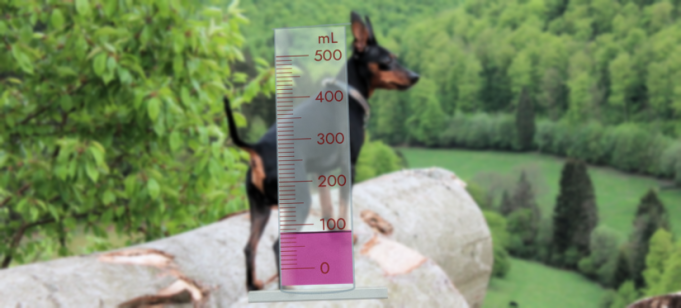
80 mL
